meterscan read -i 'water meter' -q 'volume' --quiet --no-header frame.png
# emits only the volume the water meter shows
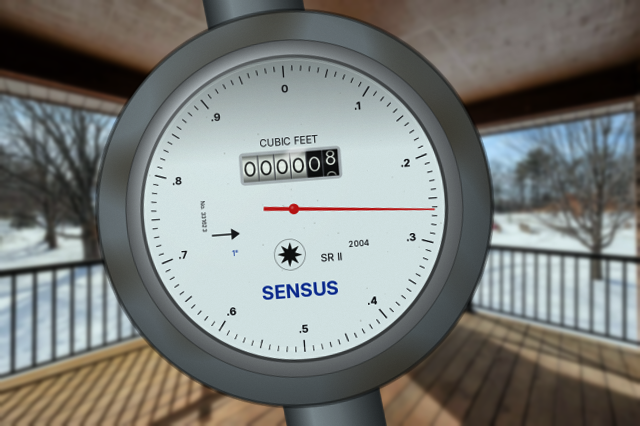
8.26 ft³
